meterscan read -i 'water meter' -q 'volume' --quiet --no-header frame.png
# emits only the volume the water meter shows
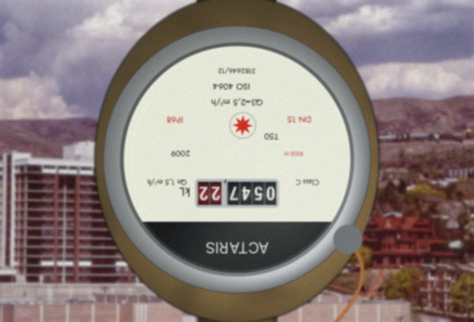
547.22 kL
